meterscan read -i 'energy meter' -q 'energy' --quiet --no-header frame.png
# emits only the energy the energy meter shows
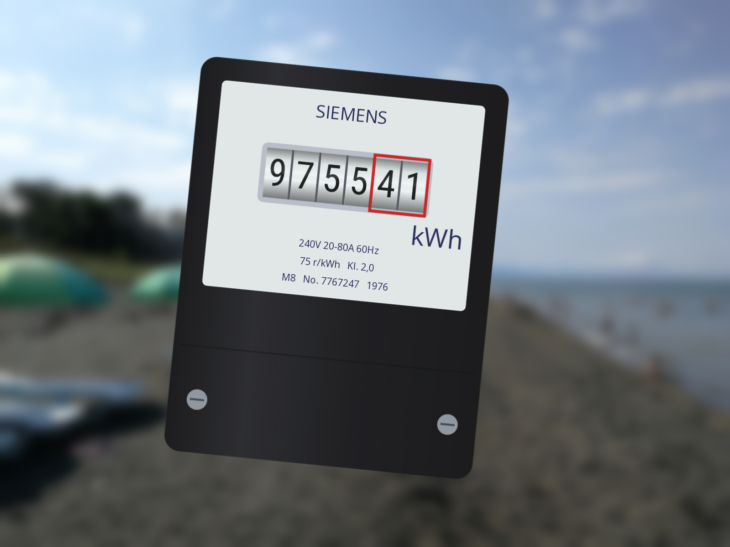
9755.41 kWh
